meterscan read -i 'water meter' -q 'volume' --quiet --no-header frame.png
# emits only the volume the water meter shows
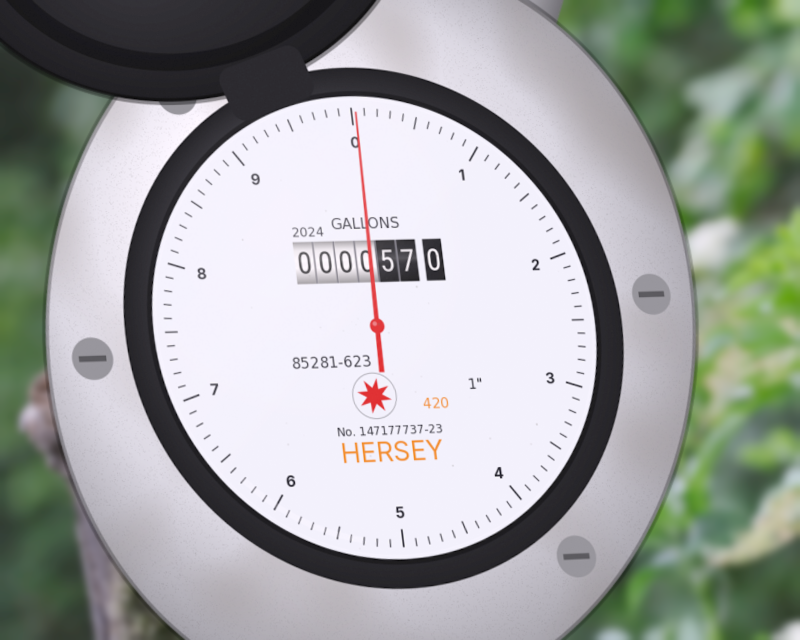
570.0 gal
